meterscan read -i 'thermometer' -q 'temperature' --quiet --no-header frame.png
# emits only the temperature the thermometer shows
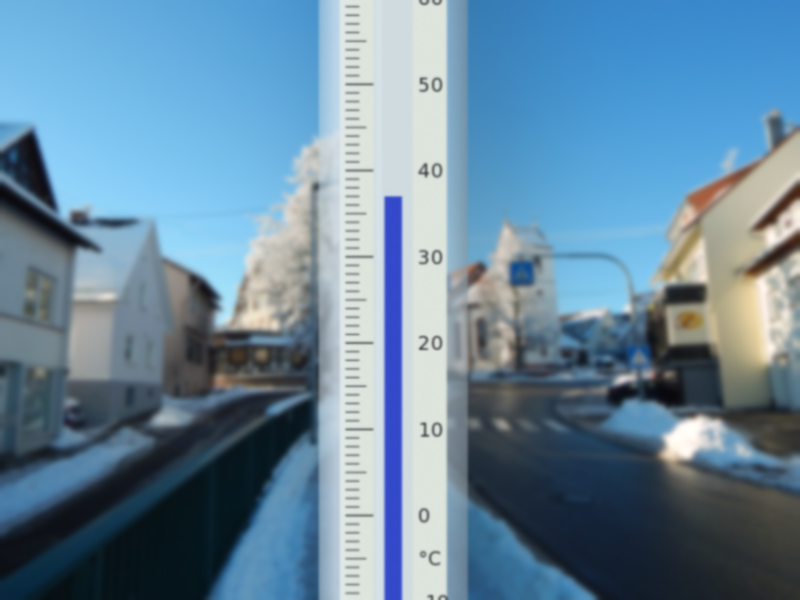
37 °C
